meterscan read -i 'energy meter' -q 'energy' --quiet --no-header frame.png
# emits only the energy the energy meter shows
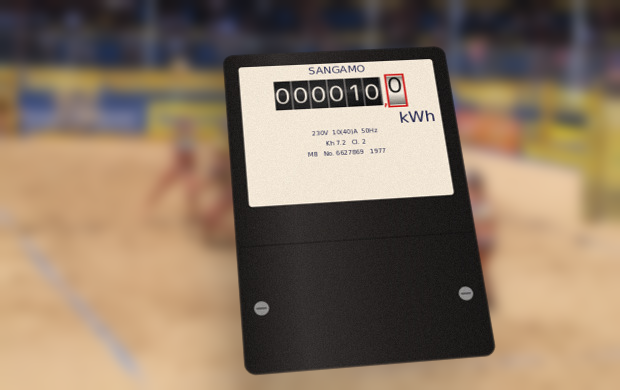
10.0 kWh
